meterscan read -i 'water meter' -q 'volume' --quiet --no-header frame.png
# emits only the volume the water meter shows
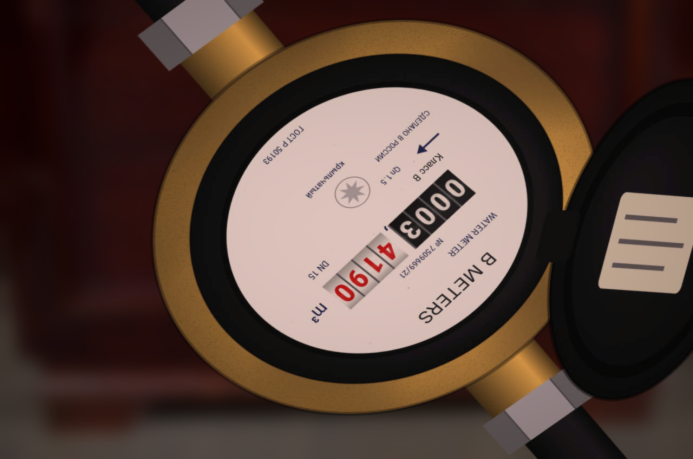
3.4190 m³
